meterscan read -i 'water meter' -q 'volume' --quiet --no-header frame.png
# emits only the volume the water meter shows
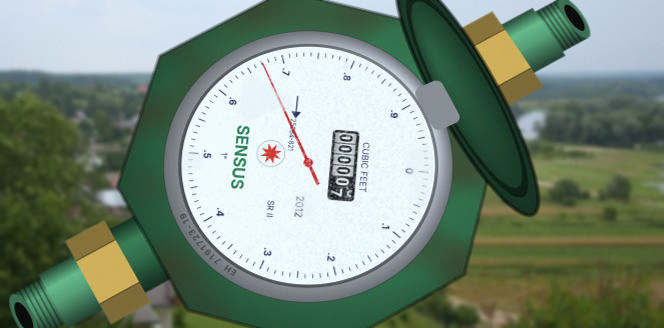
6.67 ft³
